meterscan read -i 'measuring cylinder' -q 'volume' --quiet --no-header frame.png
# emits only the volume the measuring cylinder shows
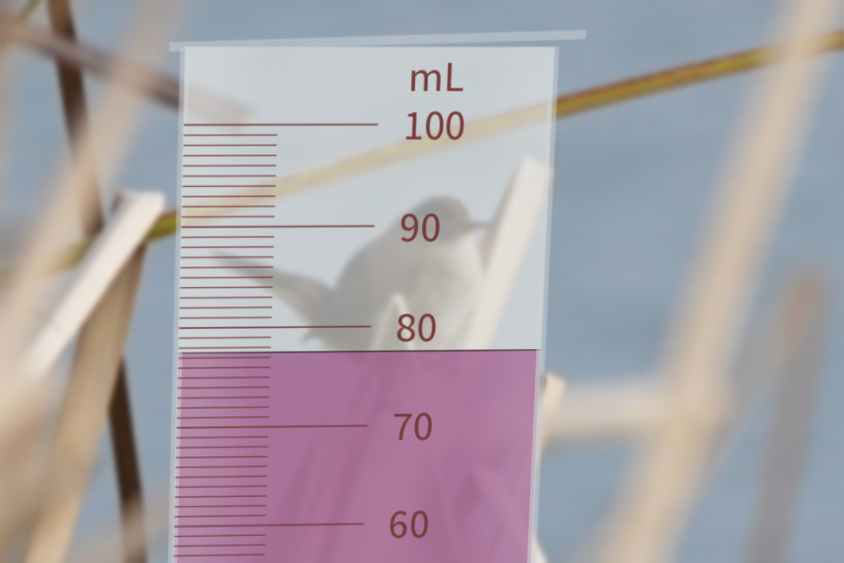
77.5 mL
